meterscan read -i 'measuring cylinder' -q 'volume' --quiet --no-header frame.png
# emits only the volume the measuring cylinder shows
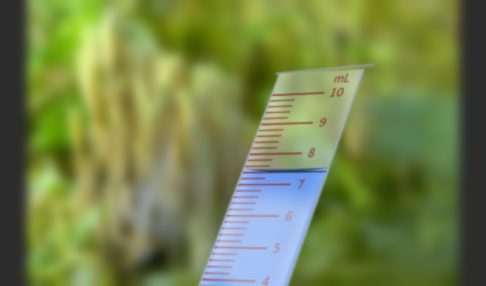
7.4 mL
